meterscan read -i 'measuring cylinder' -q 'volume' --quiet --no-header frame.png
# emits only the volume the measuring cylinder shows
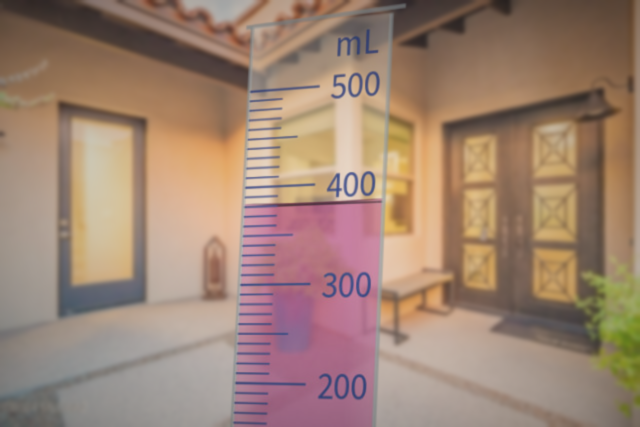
380 mL
